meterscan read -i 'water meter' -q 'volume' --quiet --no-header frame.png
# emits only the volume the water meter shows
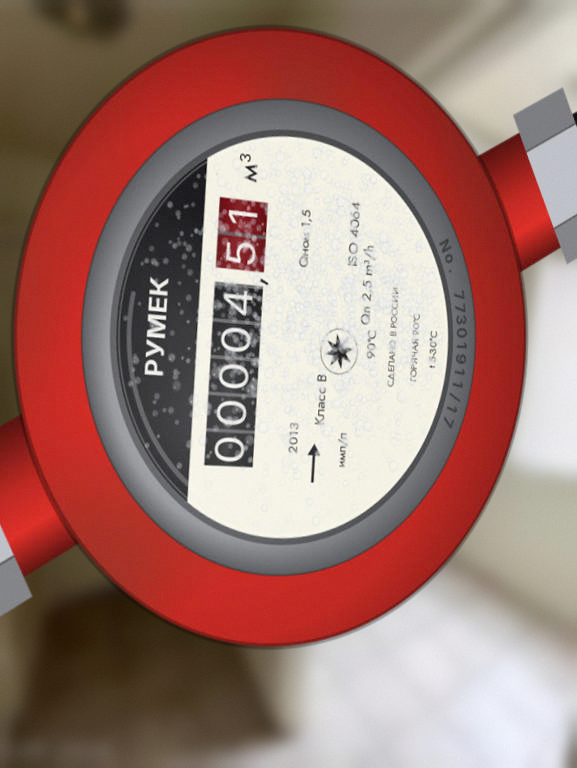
4.51 m³
